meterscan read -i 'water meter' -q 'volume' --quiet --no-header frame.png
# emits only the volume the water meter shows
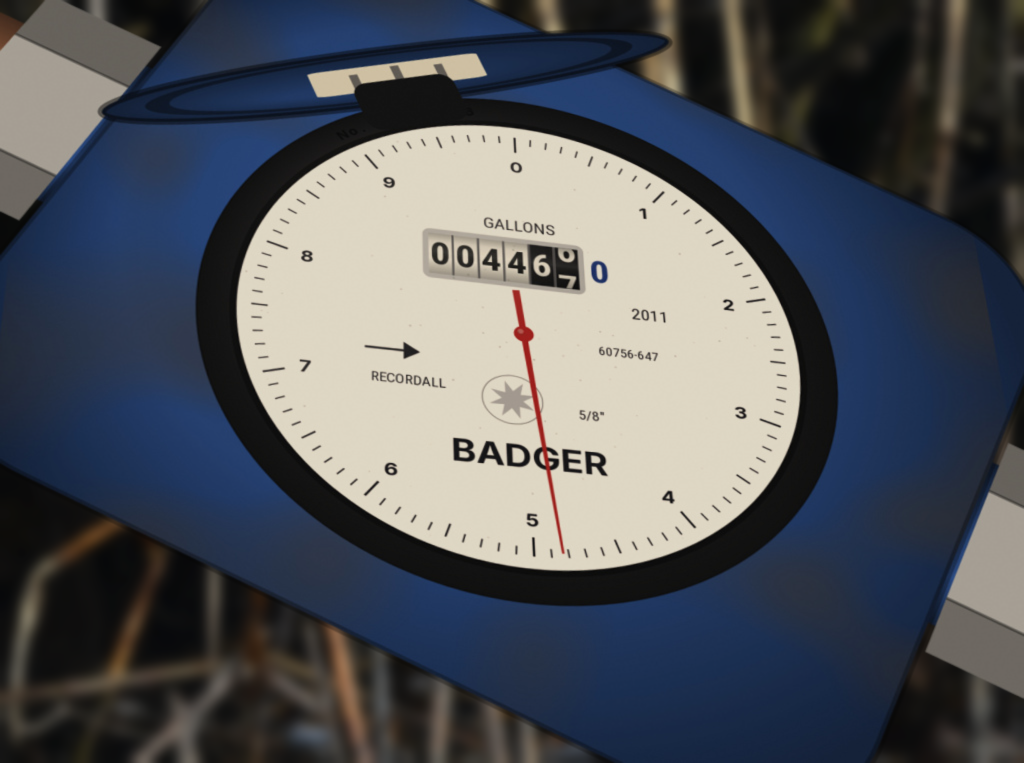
44664.8 gal
